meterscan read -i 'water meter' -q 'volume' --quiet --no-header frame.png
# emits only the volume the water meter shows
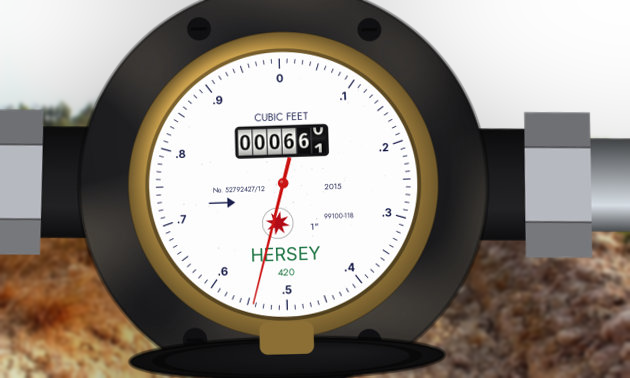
660.54 ft³
